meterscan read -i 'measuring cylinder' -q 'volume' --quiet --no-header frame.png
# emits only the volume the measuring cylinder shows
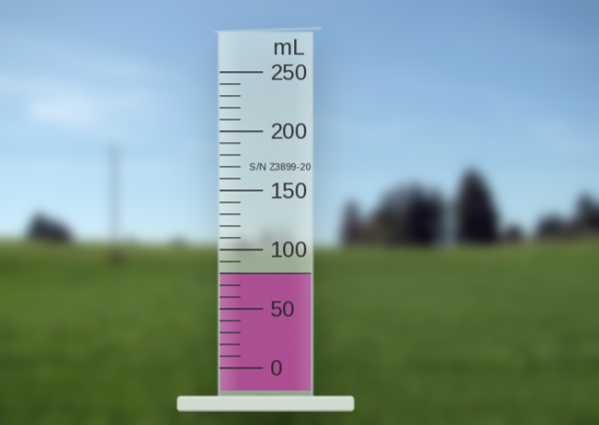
80 mL
